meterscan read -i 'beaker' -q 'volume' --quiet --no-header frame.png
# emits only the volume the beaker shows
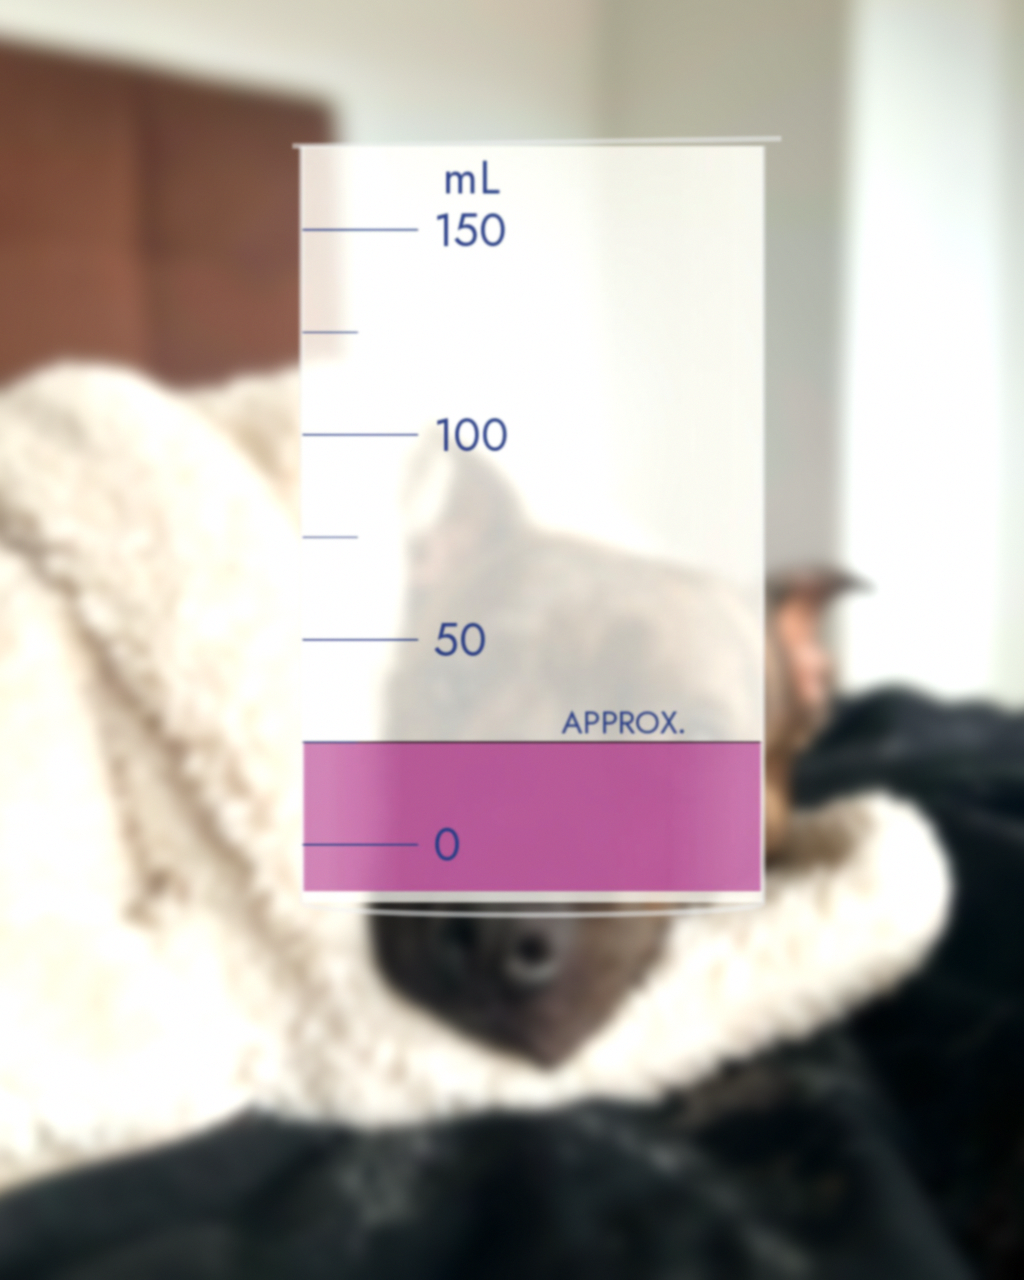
25 mL
